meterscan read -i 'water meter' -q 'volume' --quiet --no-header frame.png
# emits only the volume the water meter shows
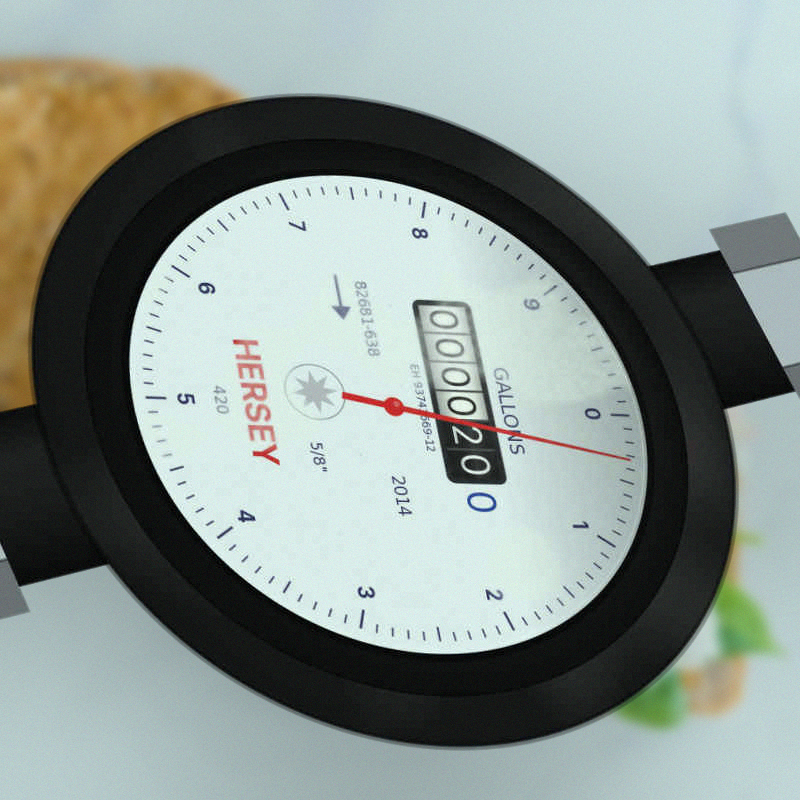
200.3 gal
